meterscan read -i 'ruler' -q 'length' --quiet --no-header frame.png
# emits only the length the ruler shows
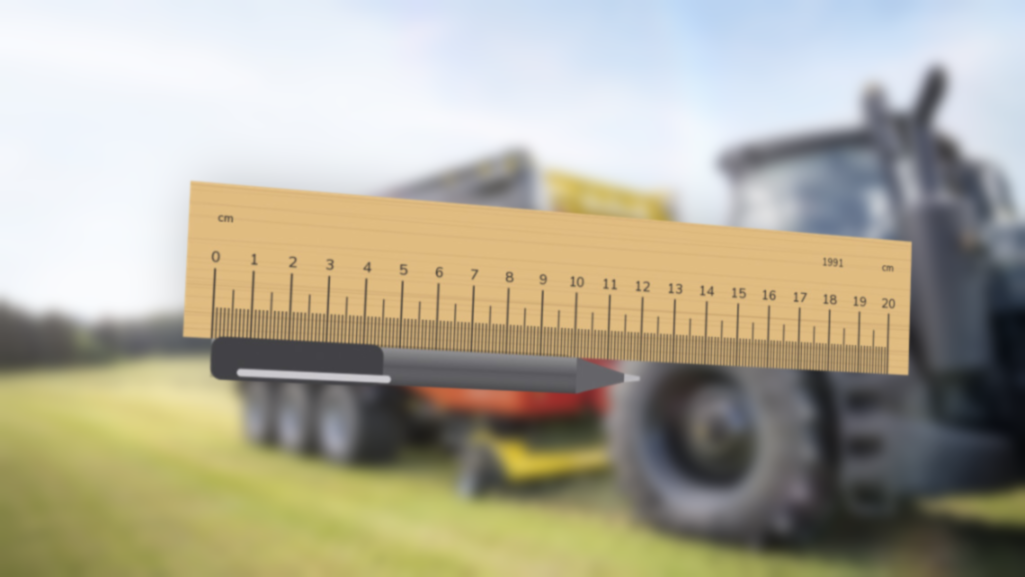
12 cm
